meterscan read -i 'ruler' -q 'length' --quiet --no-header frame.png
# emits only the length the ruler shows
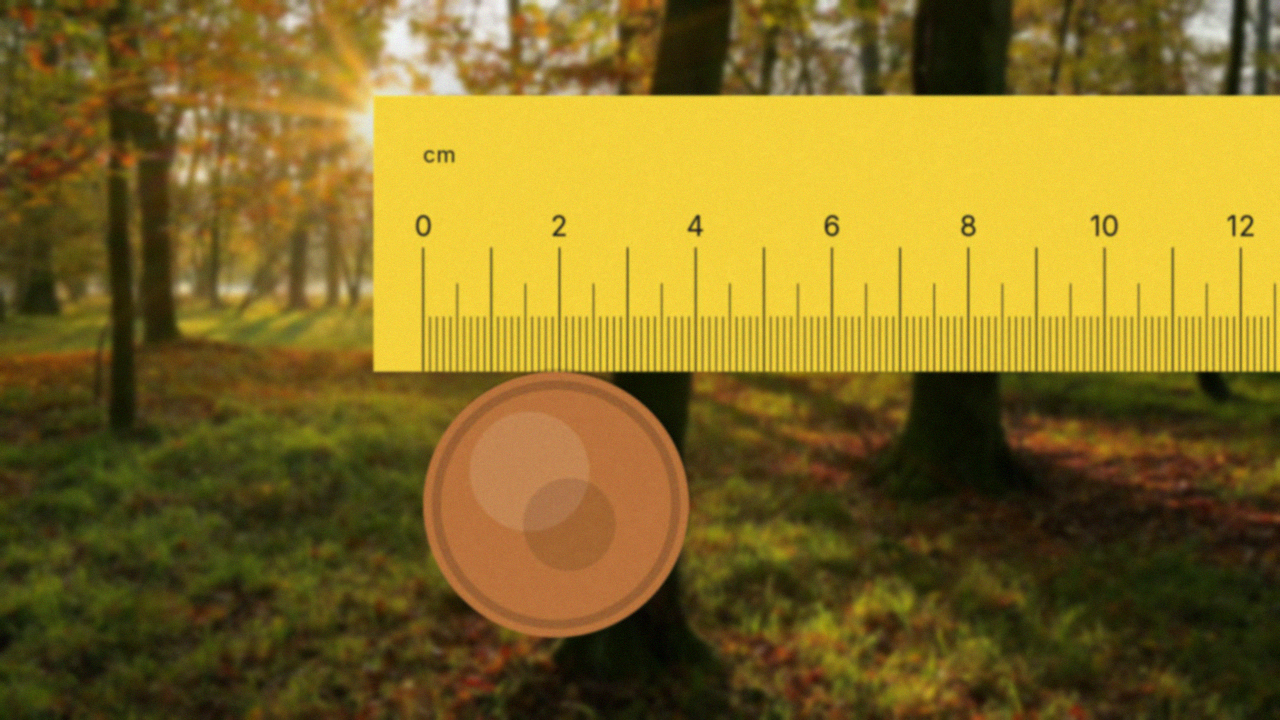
3.9 cm
